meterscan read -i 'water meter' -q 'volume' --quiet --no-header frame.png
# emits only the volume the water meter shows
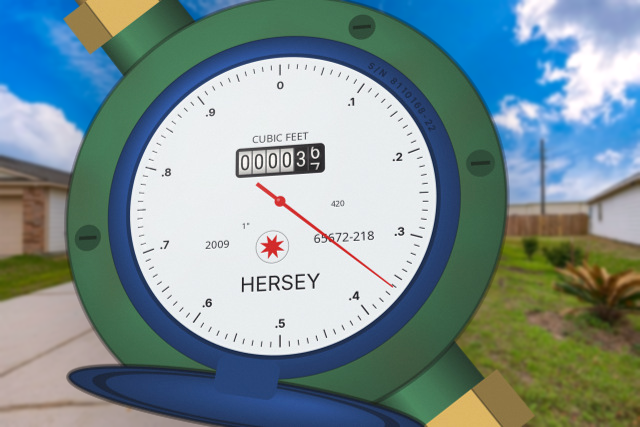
36.36 ft³
